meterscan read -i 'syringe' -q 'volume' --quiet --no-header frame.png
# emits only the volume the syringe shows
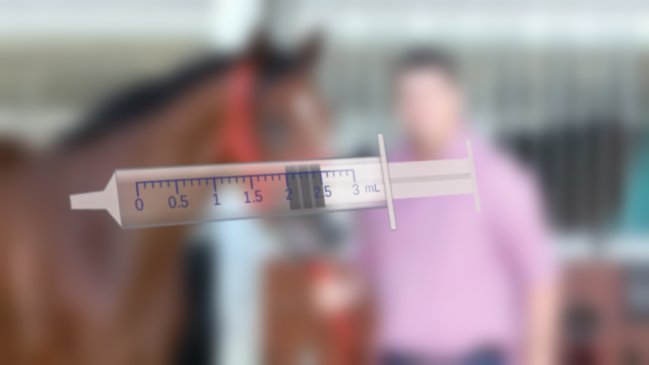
2 mL
